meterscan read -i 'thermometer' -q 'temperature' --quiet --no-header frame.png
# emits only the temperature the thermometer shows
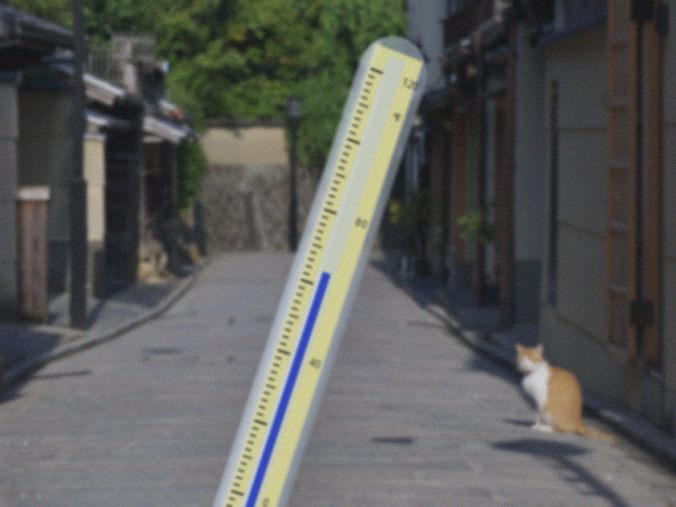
64 °F
